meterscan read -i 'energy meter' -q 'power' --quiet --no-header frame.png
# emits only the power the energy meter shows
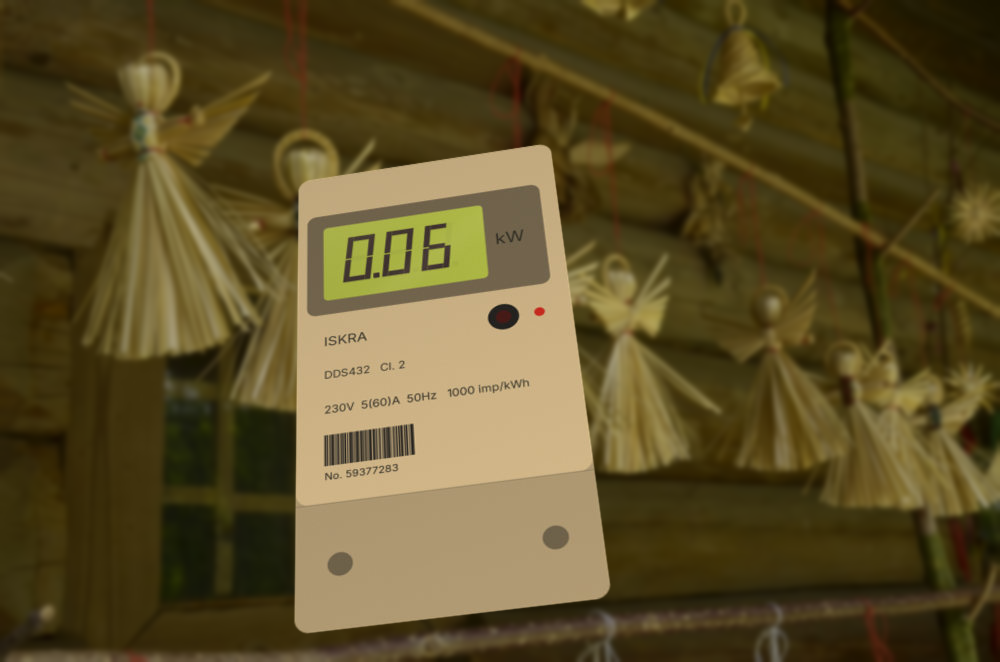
0.06 kW
